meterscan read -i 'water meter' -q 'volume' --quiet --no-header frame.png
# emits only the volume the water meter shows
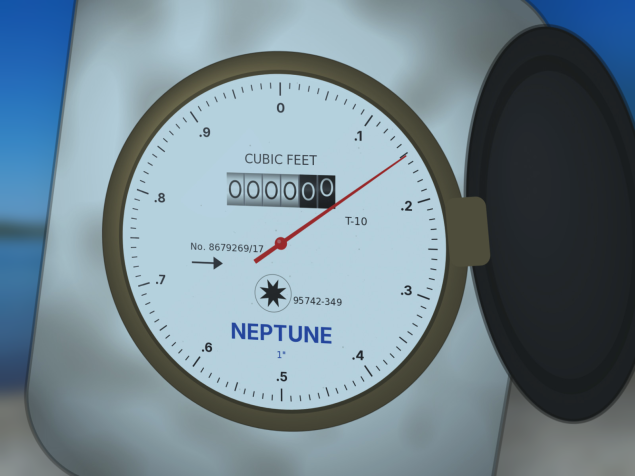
0.15 ft³
